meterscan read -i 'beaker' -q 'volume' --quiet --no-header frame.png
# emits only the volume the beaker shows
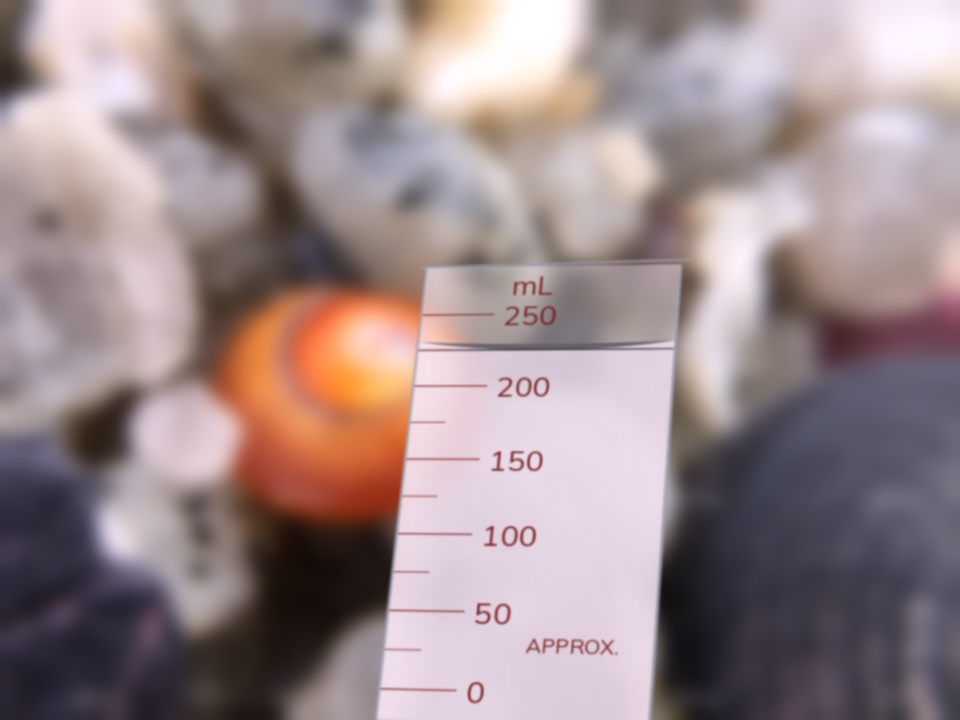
225 mL
